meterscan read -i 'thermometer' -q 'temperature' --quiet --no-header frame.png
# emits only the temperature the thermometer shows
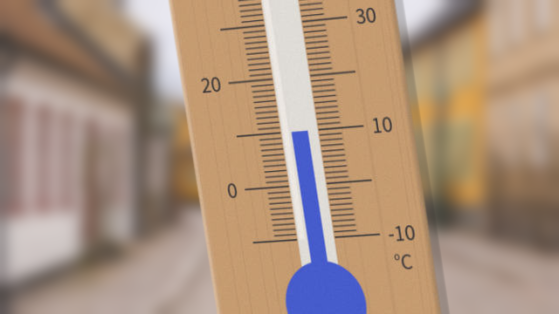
10 °C
